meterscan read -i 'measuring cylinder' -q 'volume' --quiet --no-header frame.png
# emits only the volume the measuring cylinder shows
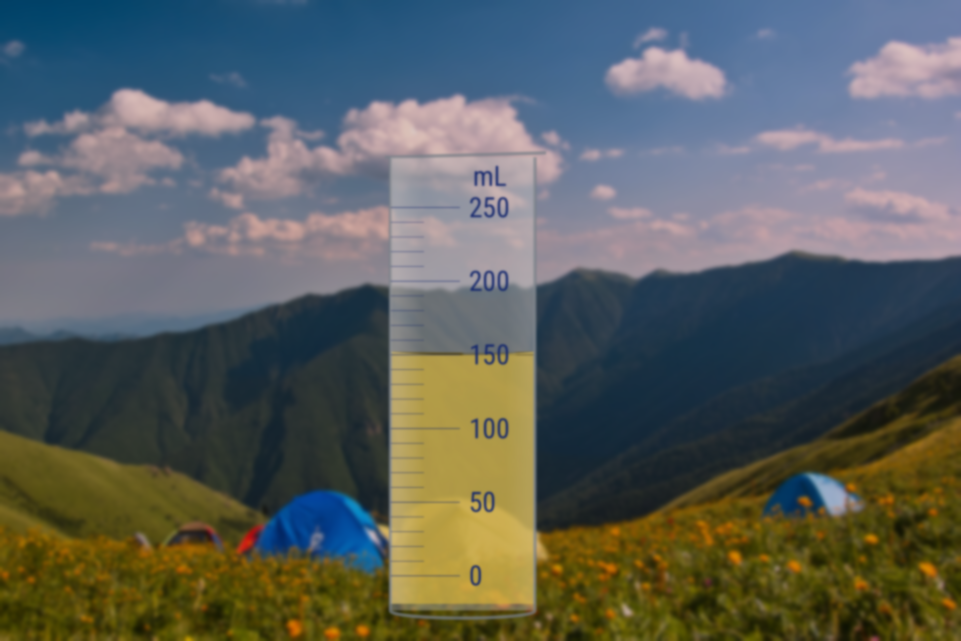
150 mL
